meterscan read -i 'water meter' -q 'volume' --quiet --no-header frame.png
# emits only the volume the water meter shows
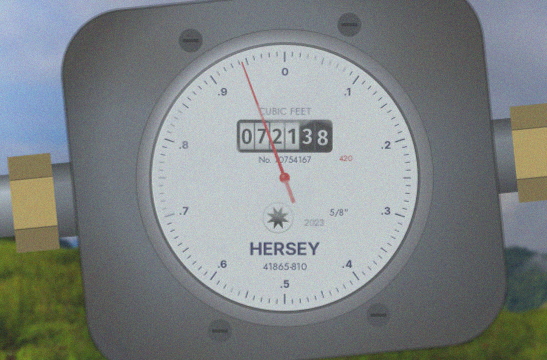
72137.94 ft³
